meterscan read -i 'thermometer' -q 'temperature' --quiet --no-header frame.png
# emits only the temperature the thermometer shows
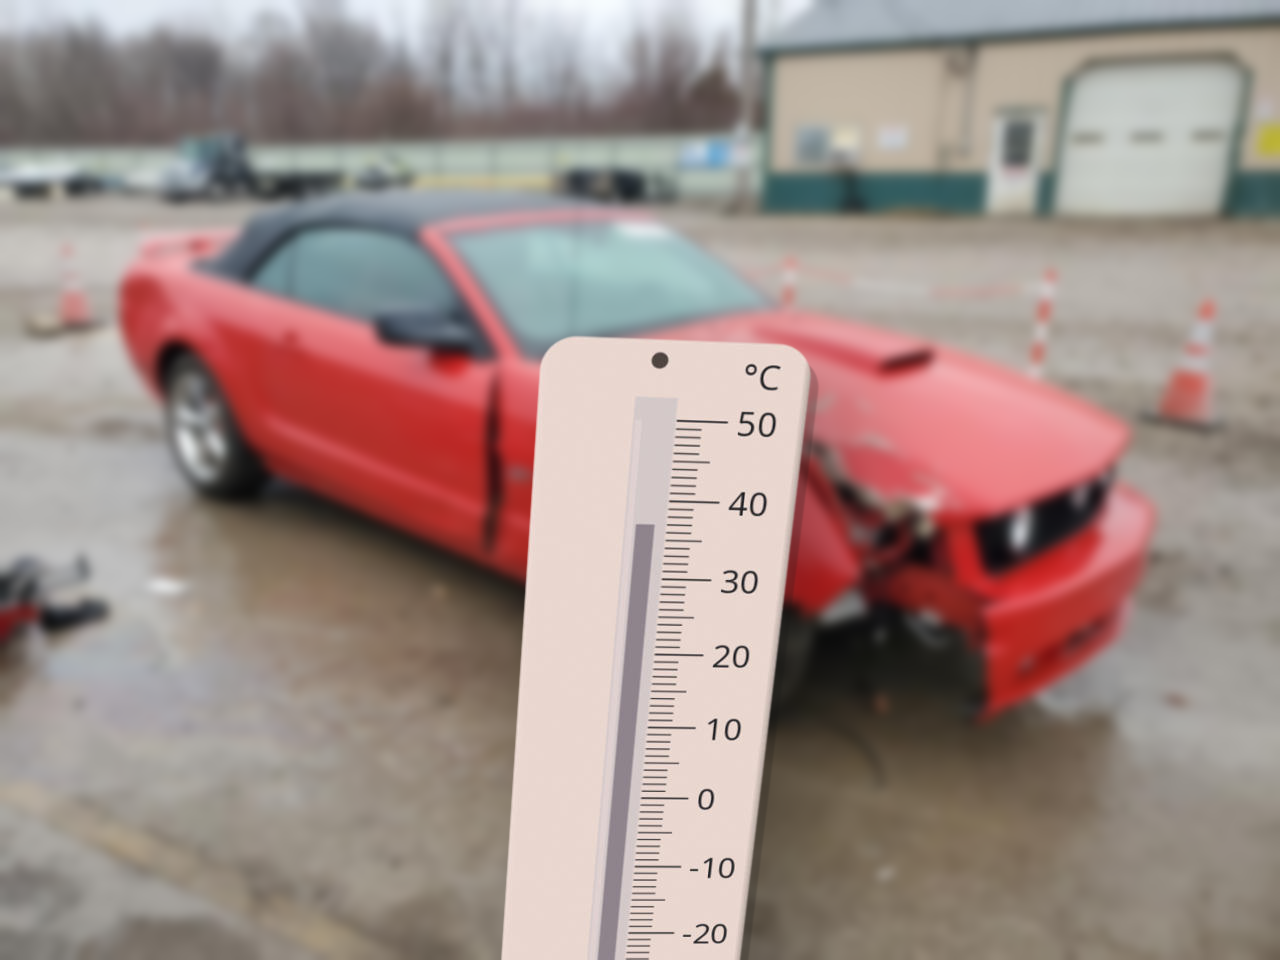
37 °C
